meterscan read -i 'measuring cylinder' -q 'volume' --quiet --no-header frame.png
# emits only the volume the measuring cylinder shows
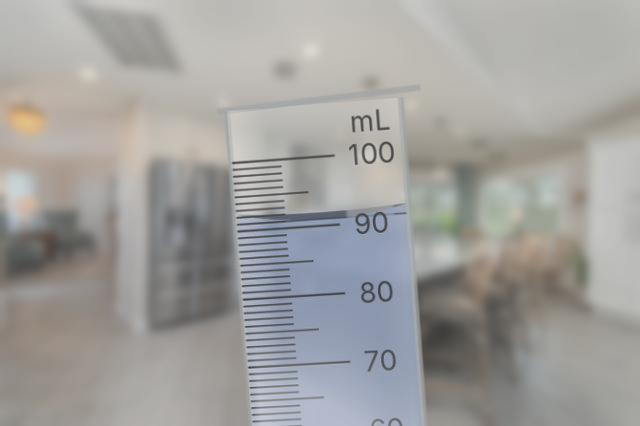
91 mL
